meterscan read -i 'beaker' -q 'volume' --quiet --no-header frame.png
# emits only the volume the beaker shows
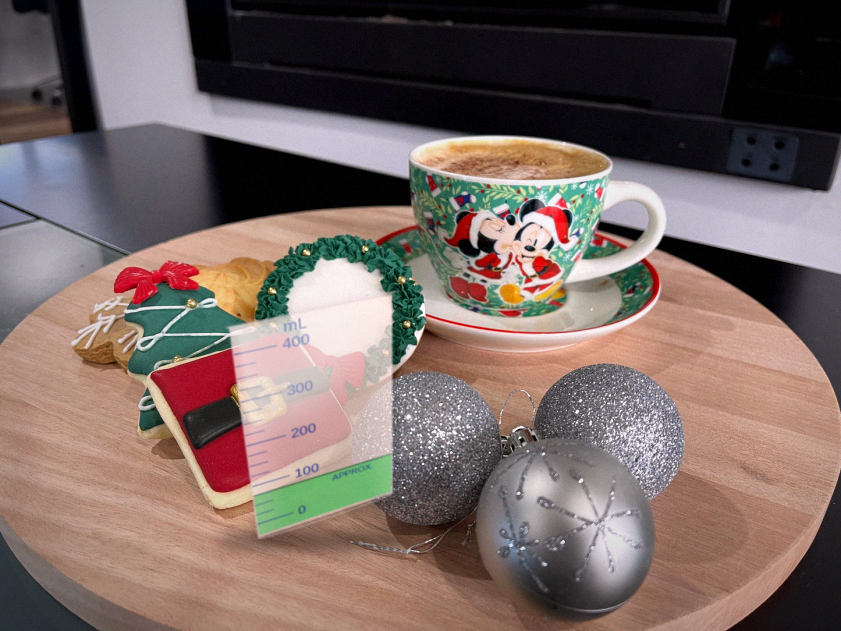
75 mL
